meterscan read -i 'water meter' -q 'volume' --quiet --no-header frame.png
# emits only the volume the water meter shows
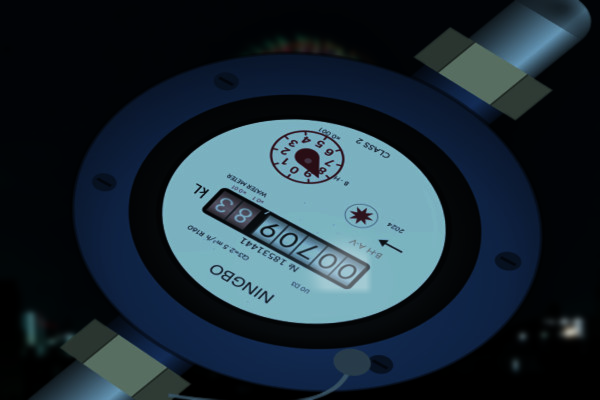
709.838 kL
